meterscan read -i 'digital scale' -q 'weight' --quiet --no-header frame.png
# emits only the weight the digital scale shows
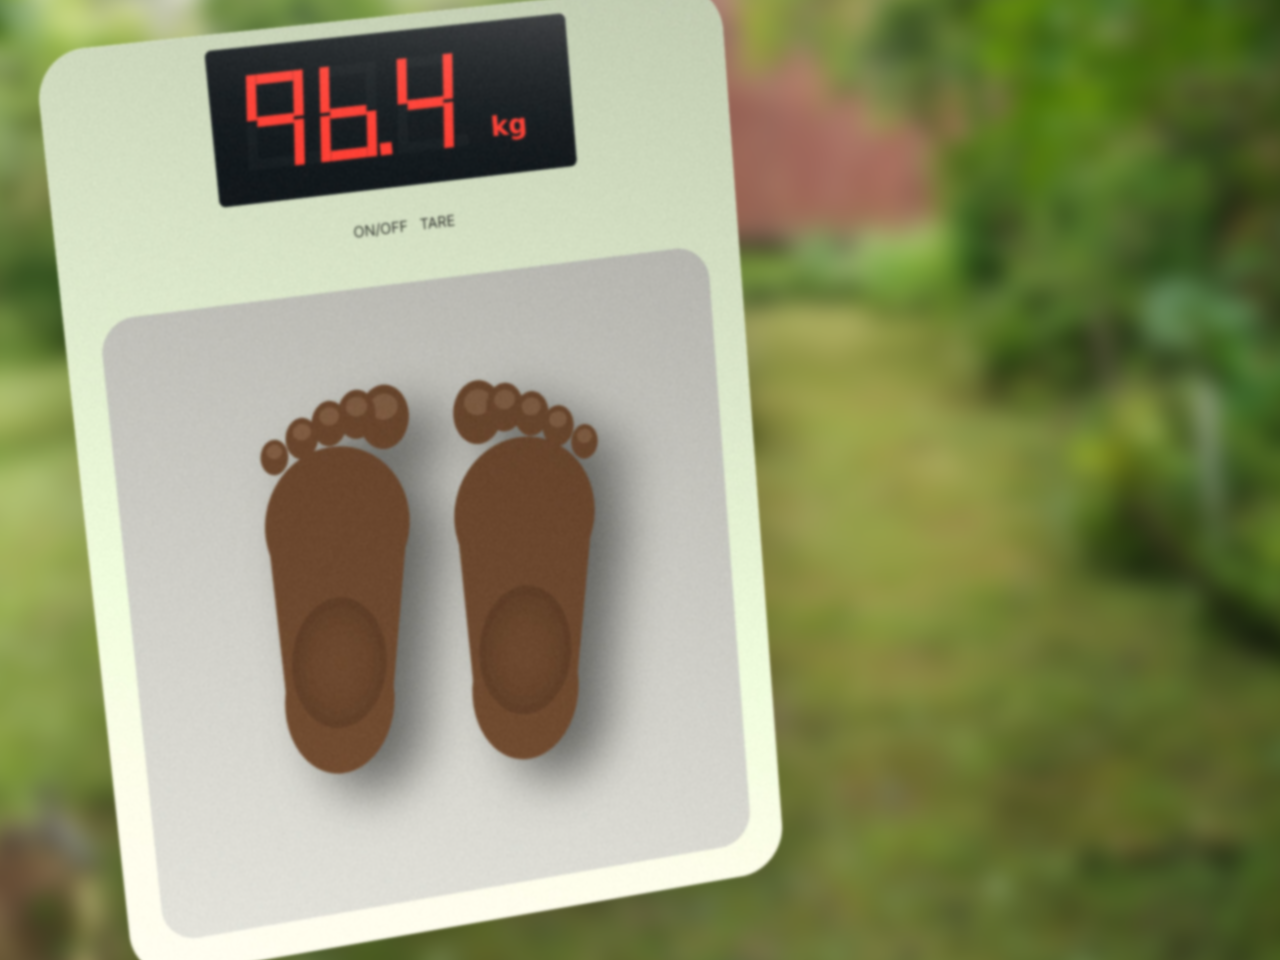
96.4 kg
